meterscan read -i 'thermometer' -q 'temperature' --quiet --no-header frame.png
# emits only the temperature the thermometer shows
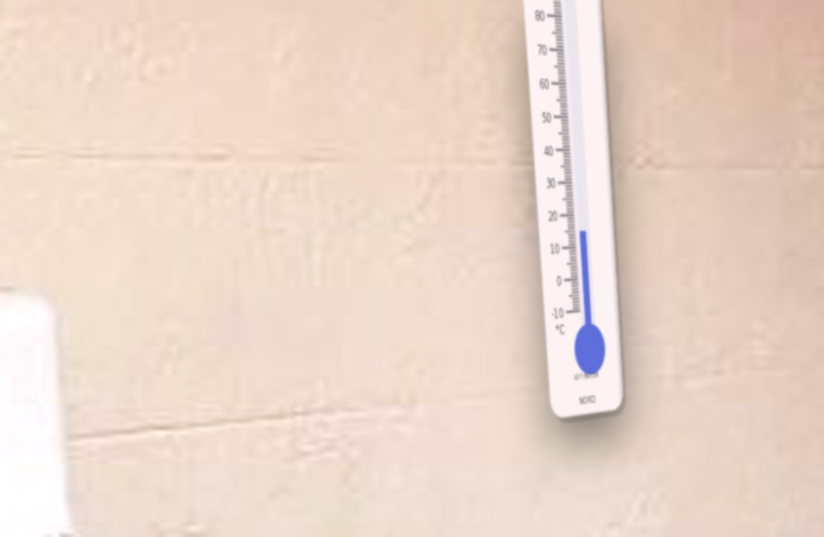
15 °C
